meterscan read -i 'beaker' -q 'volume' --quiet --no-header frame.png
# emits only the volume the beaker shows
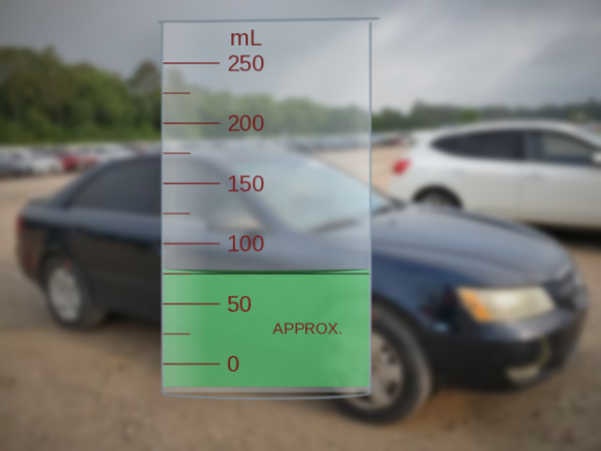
75 mL
